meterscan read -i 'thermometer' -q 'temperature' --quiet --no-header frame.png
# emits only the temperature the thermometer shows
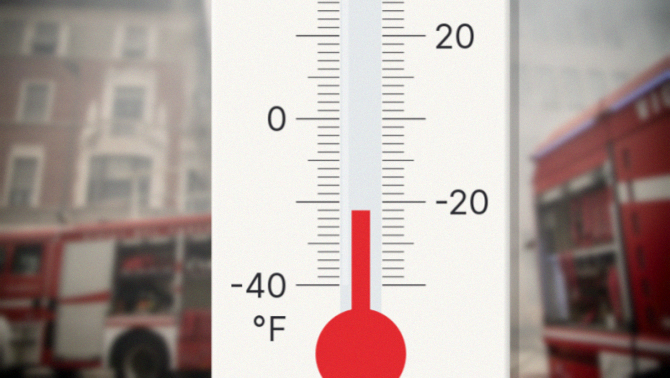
-22 °F
